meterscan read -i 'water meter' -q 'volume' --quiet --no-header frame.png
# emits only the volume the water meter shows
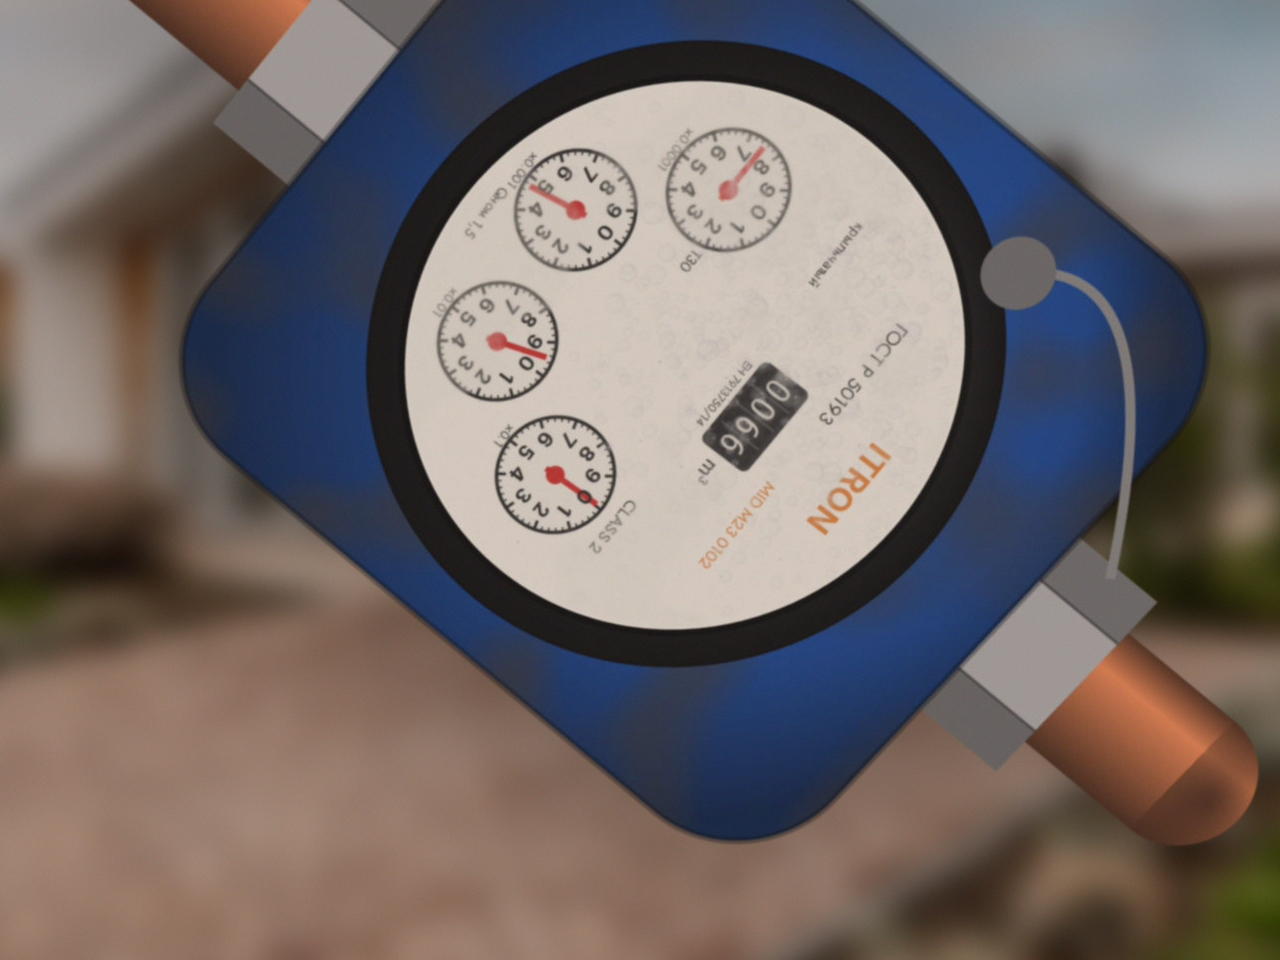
65.9947 m³
